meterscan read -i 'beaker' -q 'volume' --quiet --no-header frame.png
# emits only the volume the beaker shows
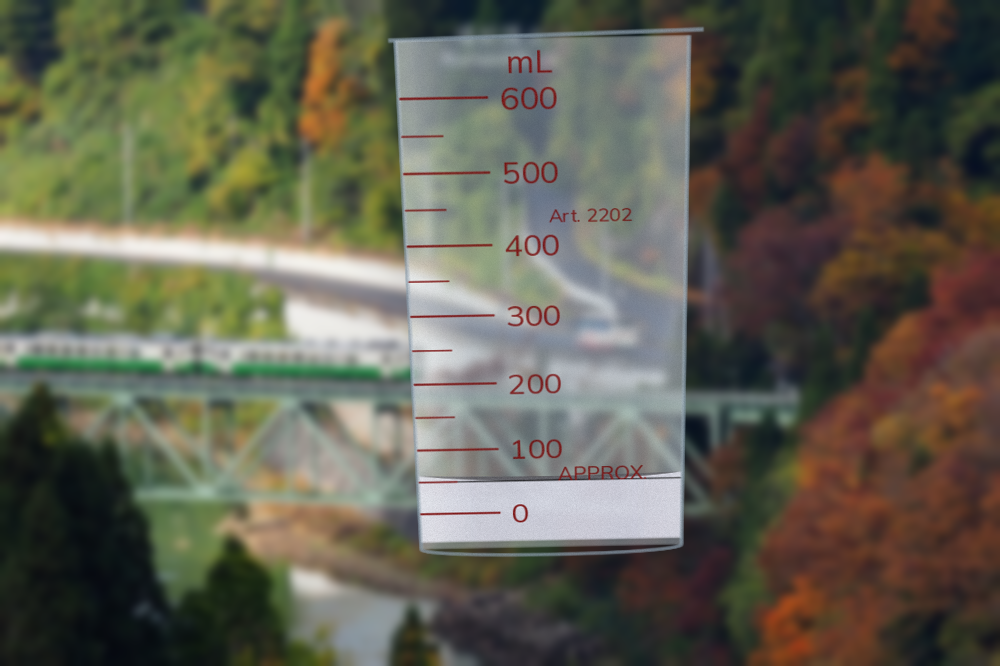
50 mL
